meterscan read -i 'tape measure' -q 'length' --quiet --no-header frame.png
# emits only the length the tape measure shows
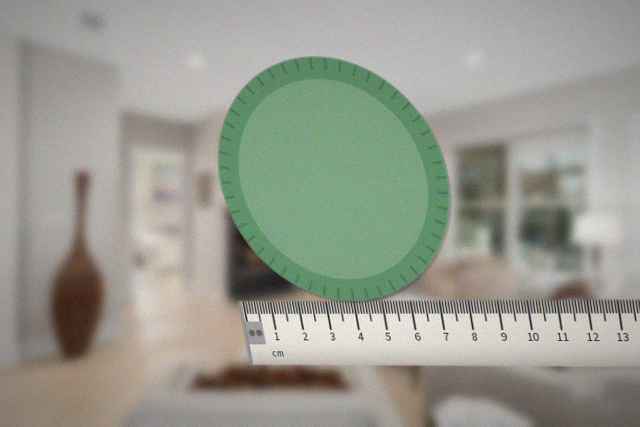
8 cm
